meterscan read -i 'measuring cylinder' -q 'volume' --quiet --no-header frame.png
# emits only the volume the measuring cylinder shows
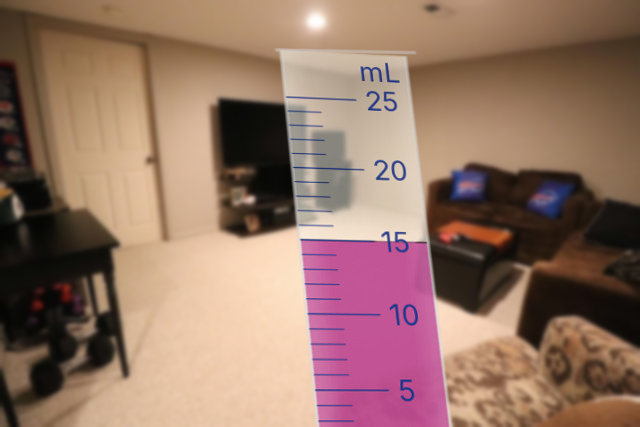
15 mL
